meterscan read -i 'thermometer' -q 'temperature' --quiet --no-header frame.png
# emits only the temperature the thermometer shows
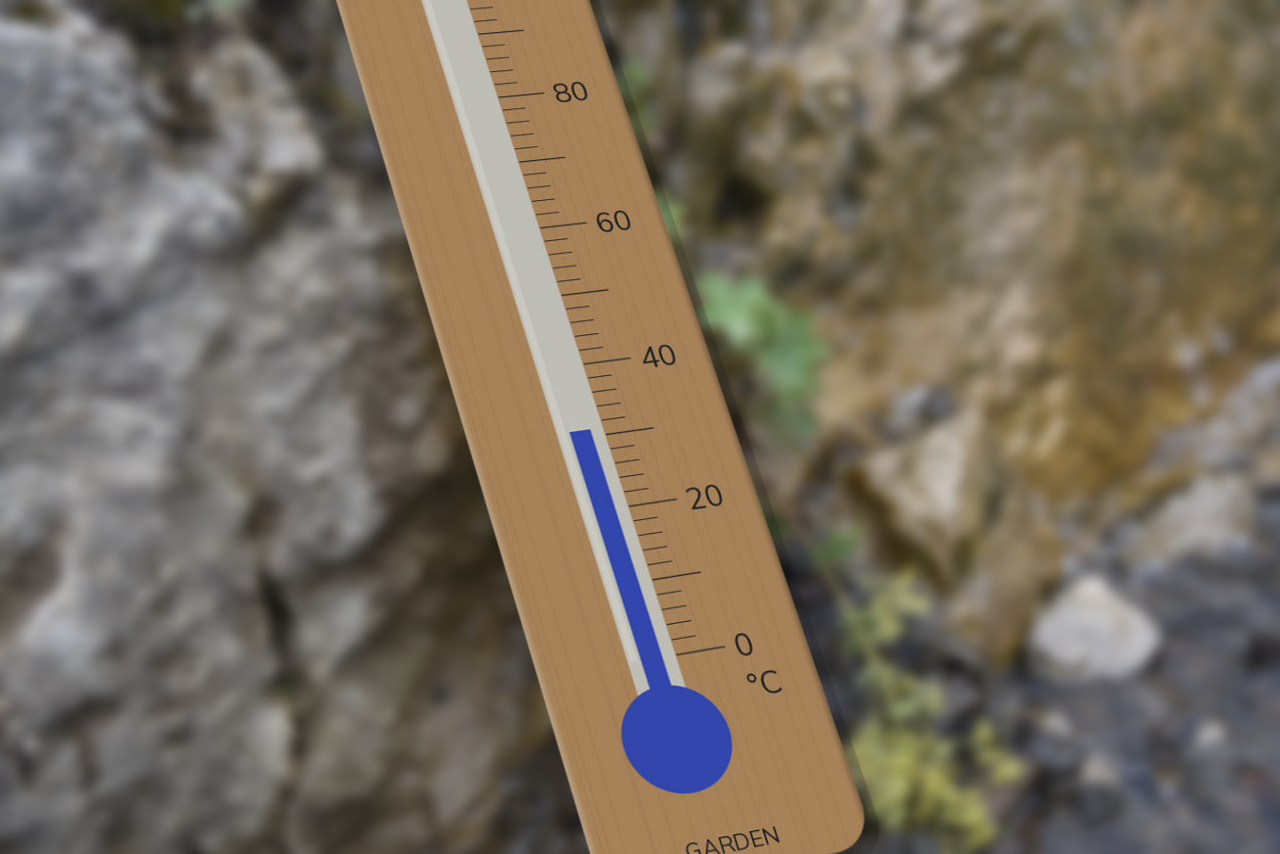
31 °C
